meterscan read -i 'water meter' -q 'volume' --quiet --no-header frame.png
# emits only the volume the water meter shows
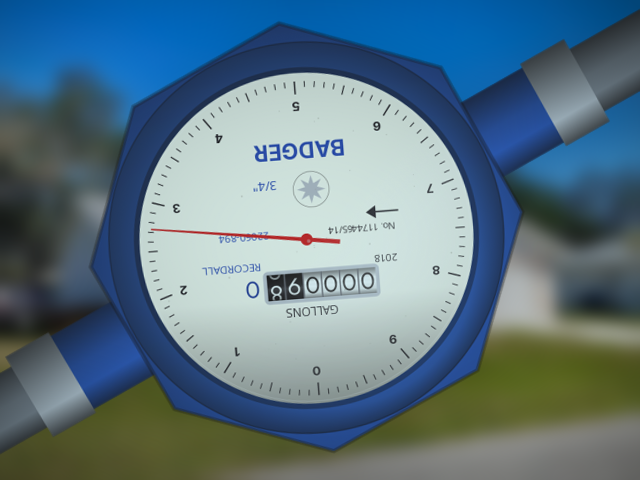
982.7 gal
